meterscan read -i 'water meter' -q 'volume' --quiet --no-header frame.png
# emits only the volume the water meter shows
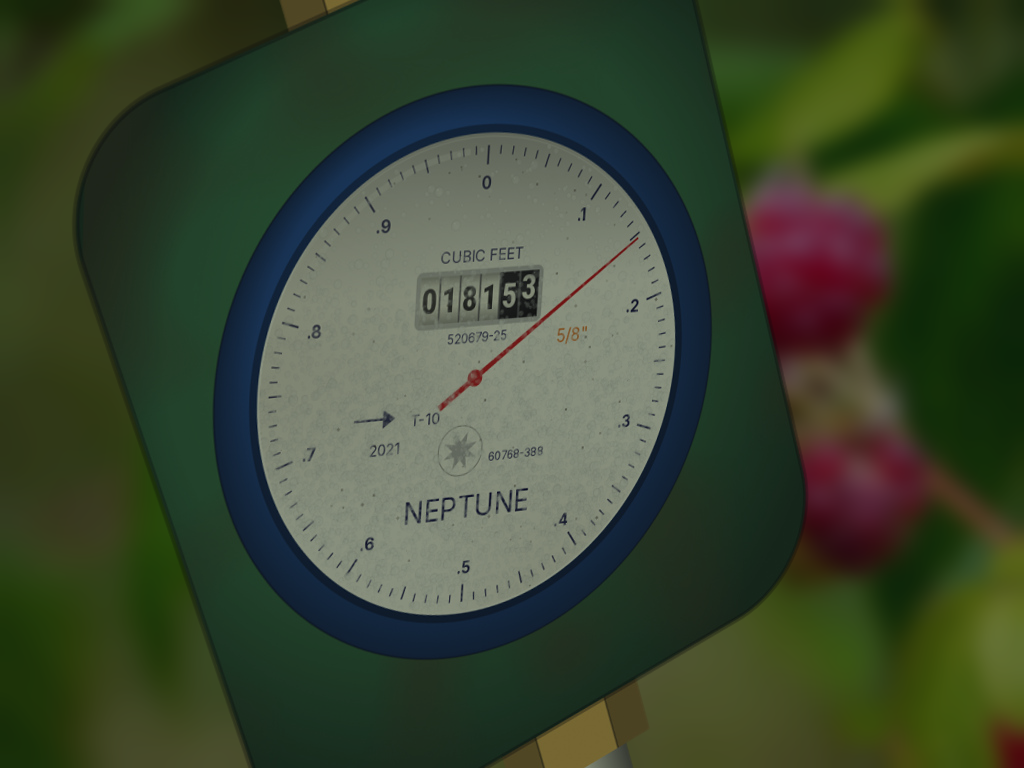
18153.15 ft³
